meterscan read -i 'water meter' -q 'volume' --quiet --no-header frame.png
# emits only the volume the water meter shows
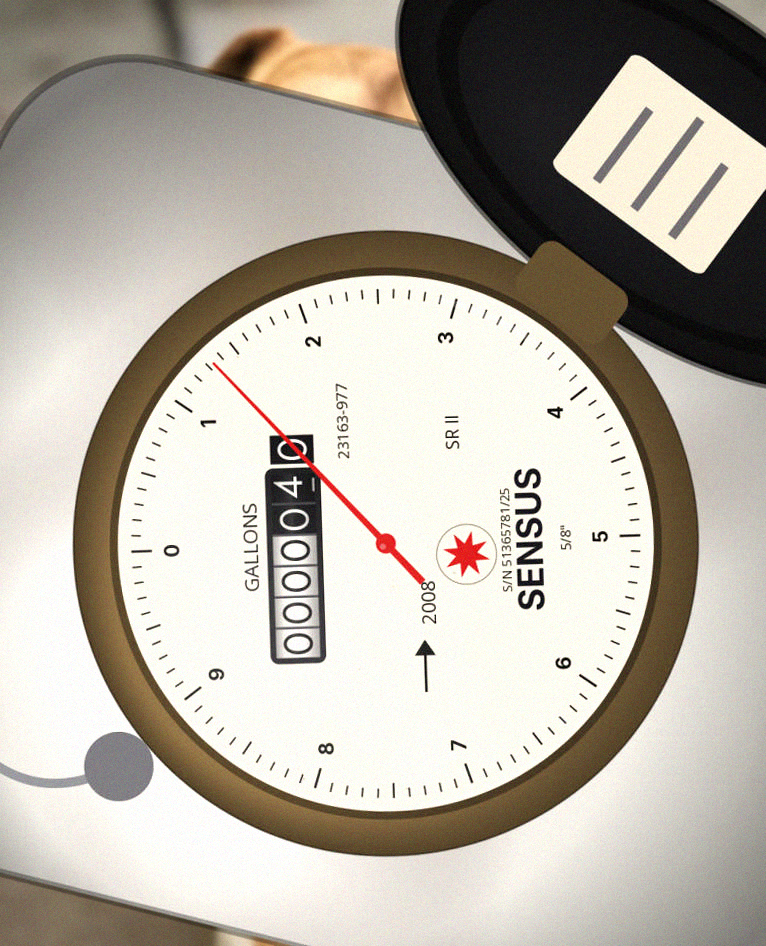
41.3 gal
